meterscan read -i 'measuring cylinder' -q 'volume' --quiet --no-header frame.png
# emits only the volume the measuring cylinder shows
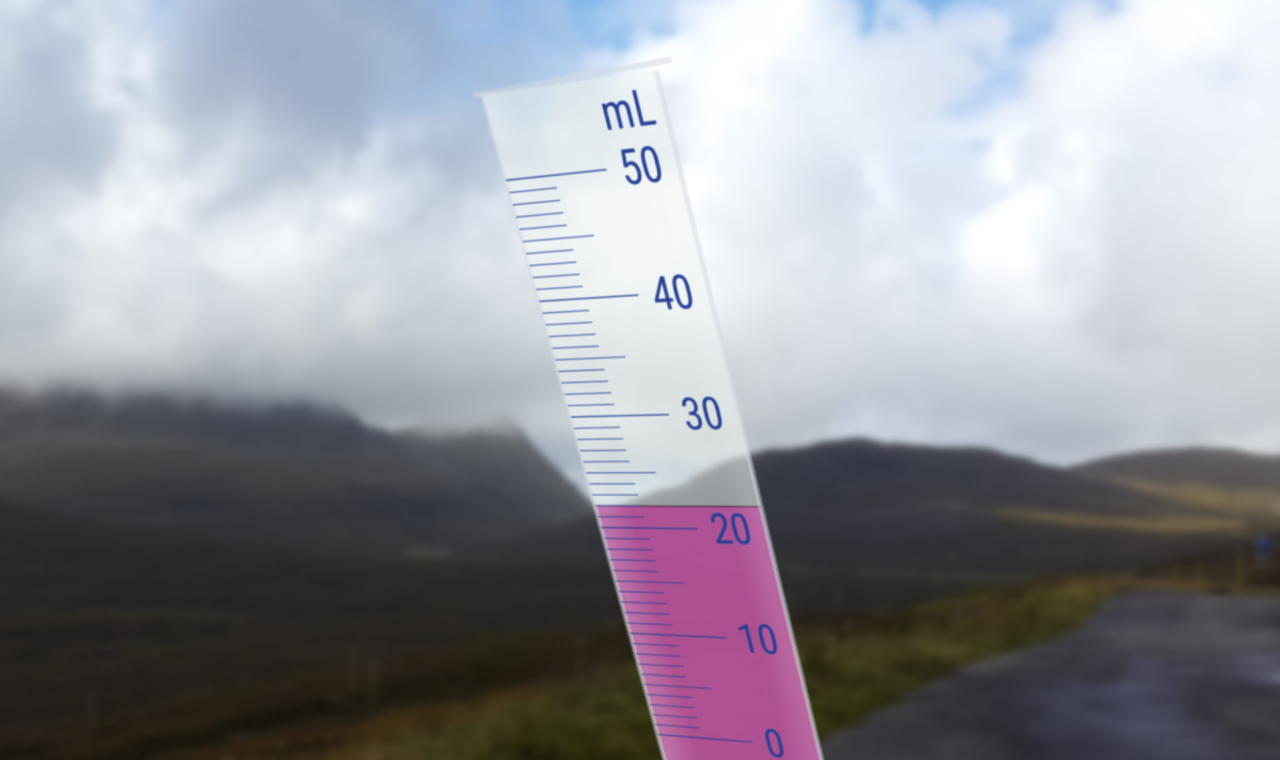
22 mL
